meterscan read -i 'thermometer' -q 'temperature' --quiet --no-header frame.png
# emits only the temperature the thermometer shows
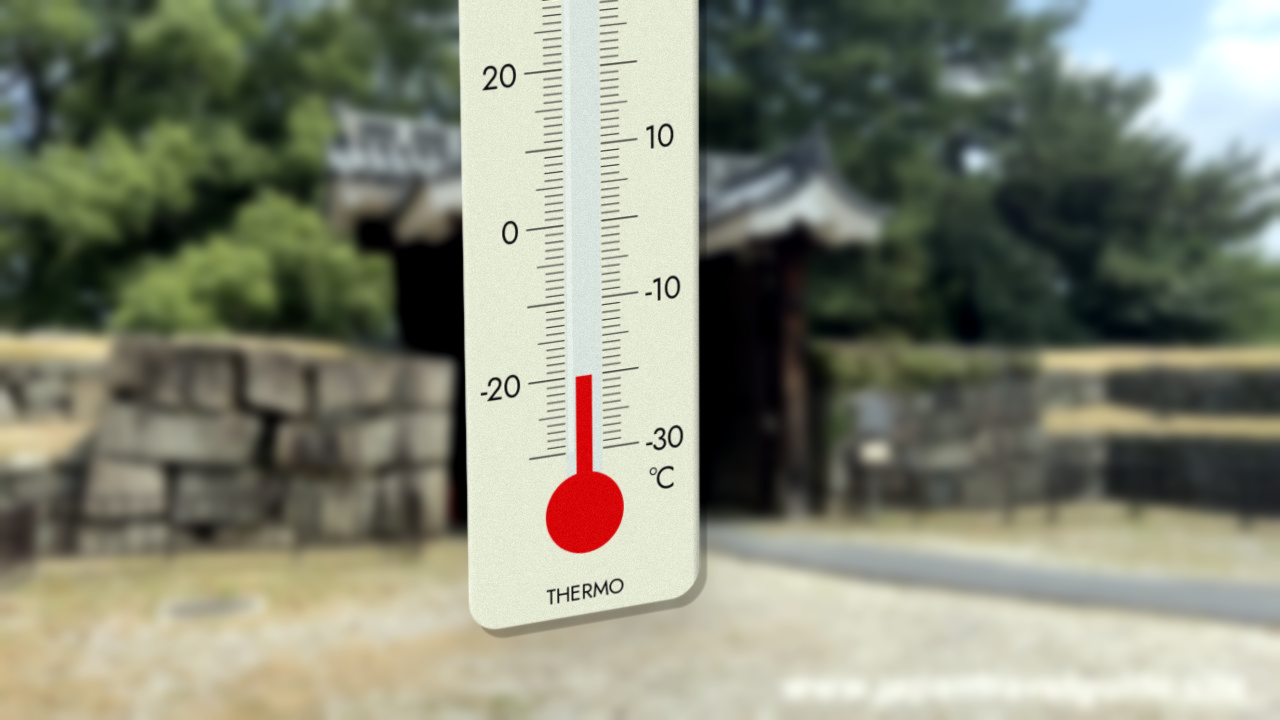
-20 °C
